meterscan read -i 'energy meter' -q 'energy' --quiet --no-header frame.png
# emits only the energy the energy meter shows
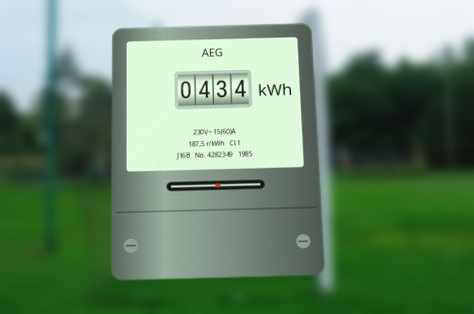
434 kWh
